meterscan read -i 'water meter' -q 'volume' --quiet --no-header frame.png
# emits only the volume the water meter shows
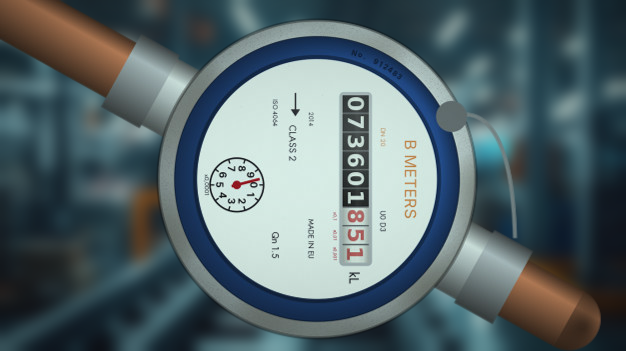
73601.8509 kL
